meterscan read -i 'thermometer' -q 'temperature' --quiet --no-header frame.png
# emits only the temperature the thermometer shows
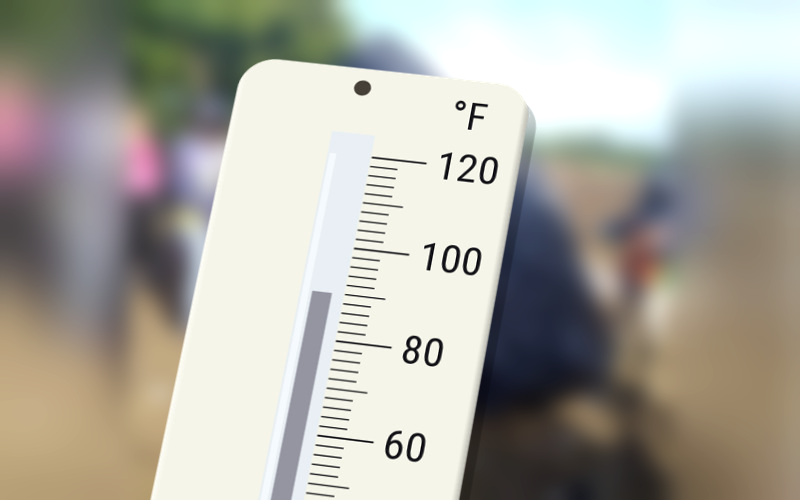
90 °F
